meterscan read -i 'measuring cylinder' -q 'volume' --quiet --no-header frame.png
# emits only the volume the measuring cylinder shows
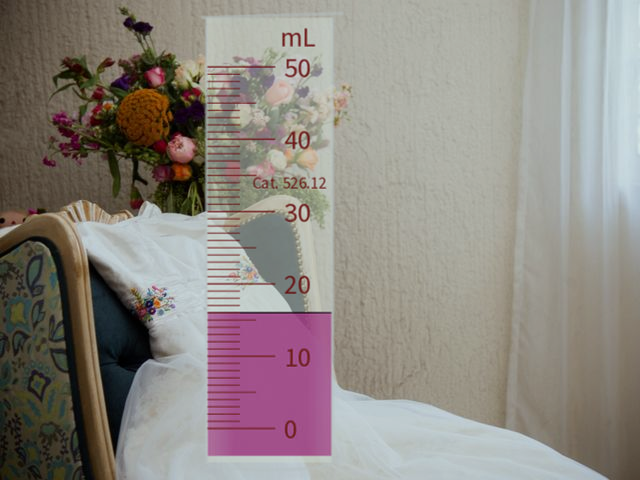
16 mL
